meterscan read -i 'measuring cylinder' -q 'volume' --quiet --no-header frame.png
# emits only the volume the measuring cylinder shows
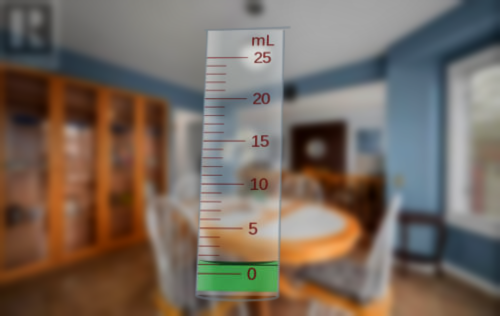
1 mL
